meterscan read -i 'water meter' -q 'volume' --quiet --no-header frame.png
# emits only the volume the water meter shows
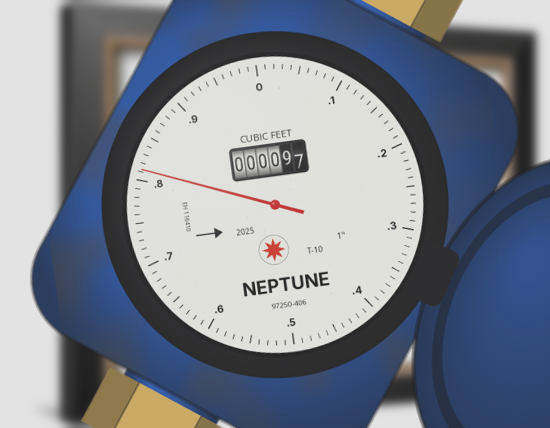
96.81 ft³
